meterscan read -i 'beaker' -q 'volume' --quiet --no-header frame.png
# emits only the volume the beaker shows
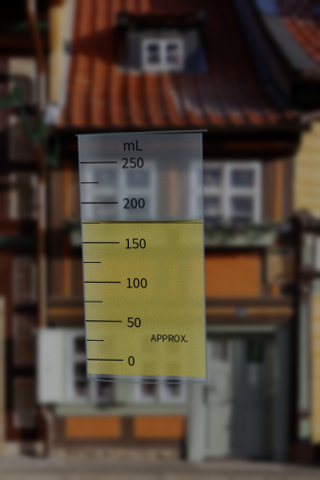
175 mL
